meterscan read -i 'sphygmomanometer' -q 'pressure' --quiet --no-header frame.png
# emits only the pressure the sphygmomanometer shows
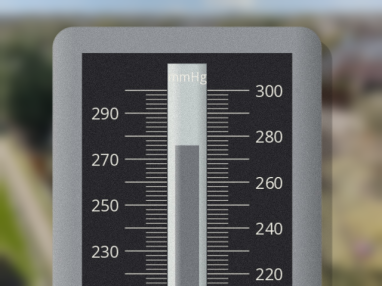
276 mmHg
